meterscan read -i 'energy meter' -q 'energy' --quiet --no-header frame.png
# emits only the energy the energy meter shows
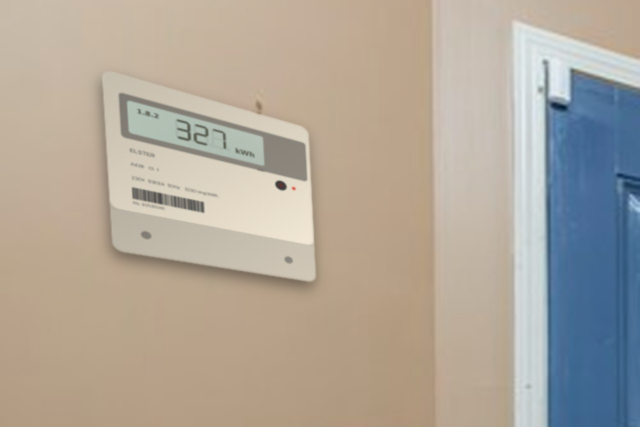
327 kWh
